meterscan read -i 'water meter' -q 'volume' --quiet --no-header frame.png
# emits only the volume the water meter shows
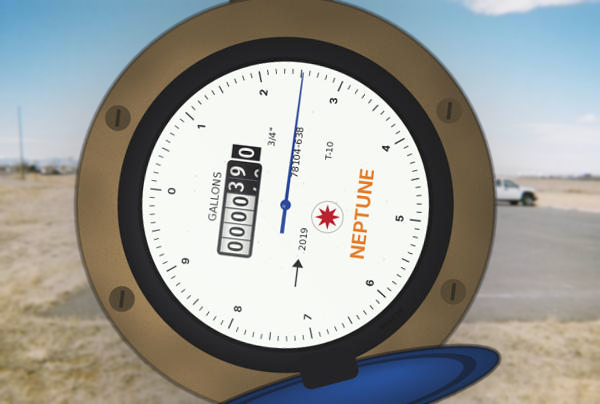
392.5 gal
